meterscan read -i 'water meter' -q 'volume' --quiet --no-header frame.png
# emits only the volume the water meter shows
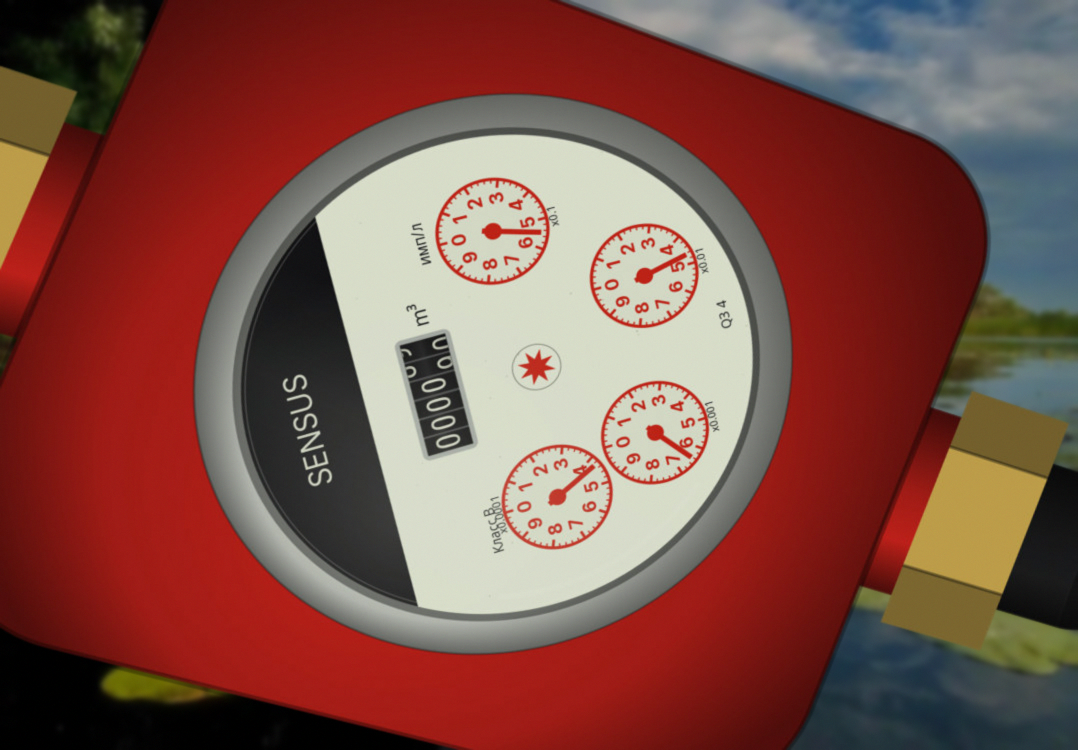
89.5464 m³
